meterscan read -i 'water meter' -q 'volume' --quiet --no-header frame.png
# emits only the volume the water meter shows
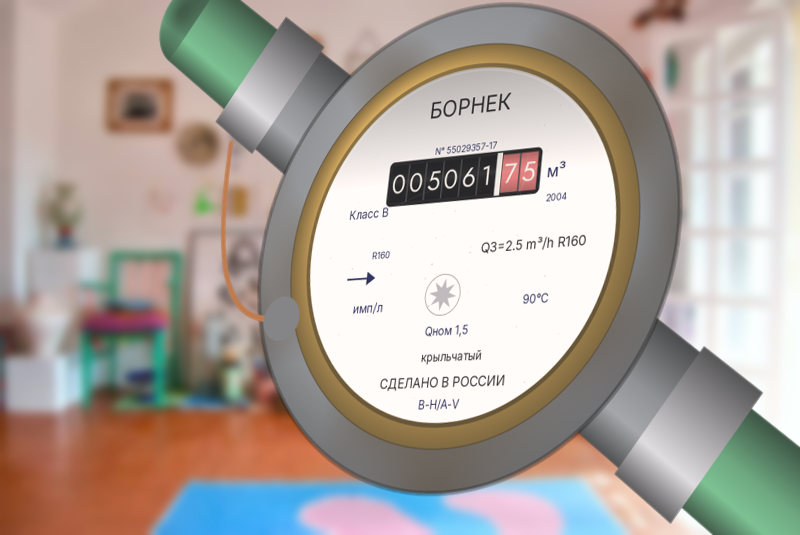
5061.75 m³
